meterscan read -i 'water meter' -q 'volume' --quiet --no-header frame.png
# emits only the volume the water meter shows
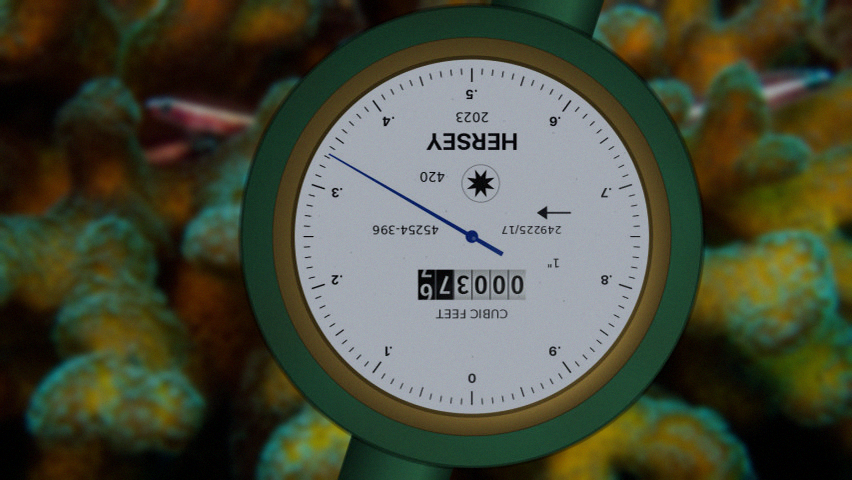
376.33 ft³
